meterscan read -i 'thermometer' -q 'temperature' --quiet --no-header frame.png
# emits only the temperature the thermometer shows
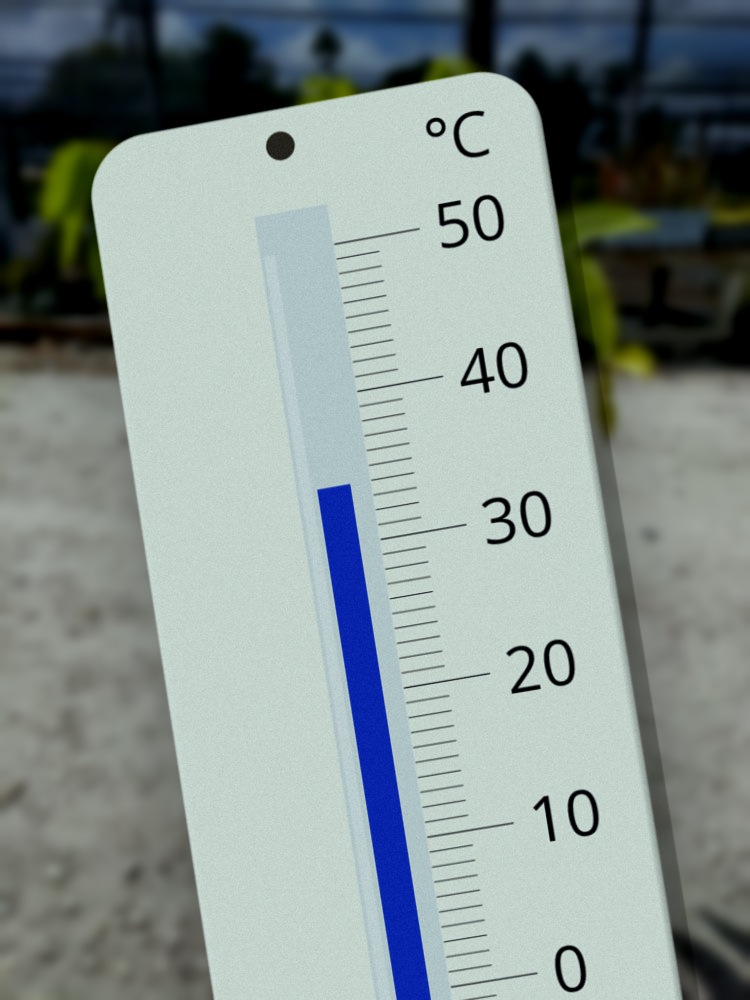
34 °C
